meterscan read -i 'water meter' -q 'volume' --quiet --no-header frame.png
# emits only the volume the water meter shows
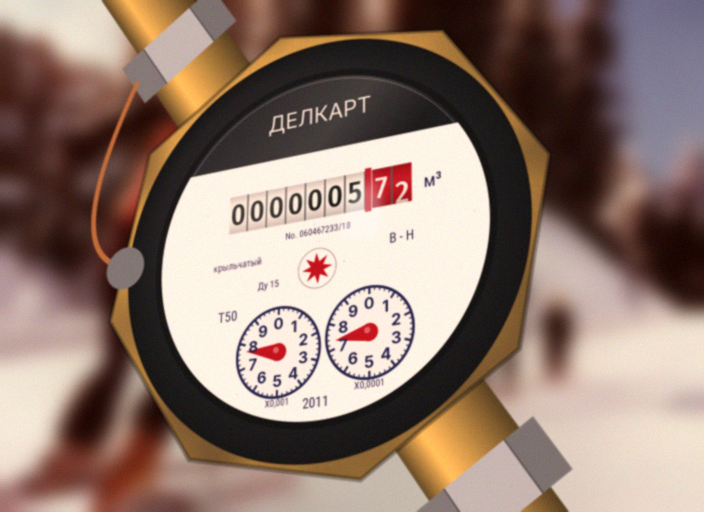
5.7177 m³
